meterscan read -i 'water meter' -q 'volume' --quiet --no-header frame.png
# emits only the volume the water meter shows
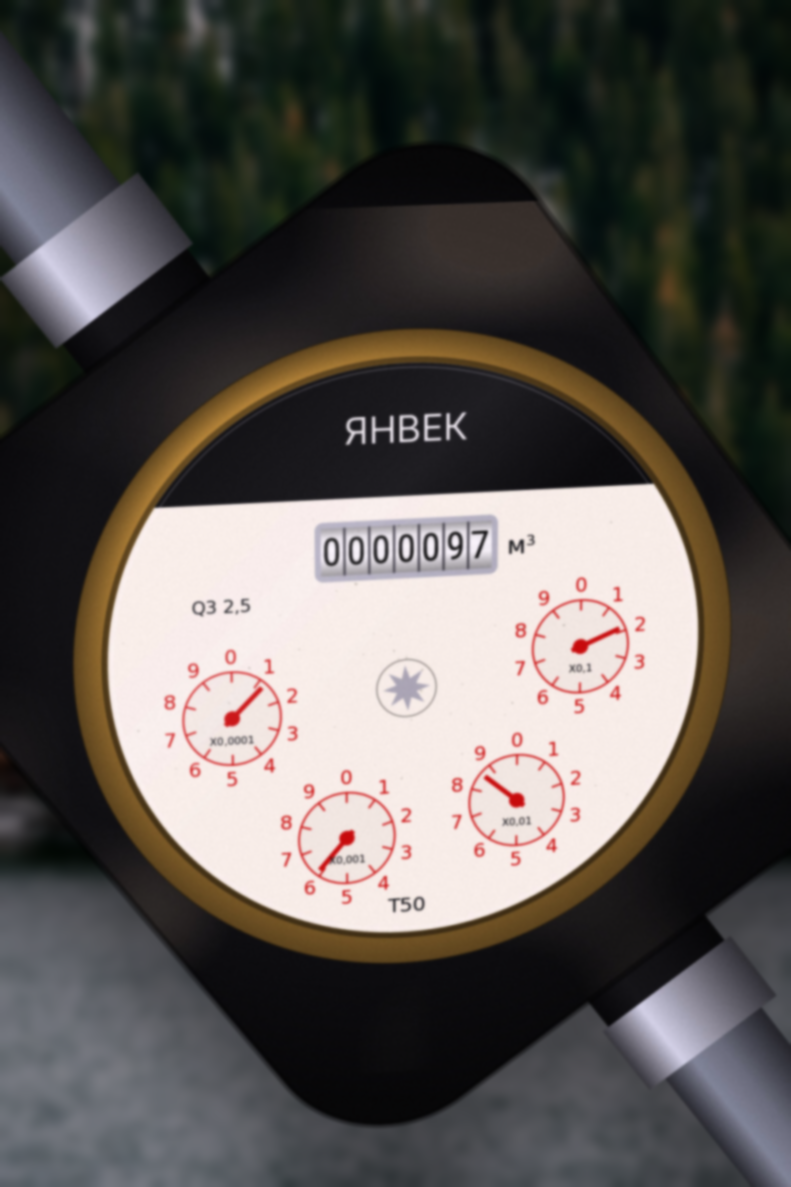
97.1861 m³
